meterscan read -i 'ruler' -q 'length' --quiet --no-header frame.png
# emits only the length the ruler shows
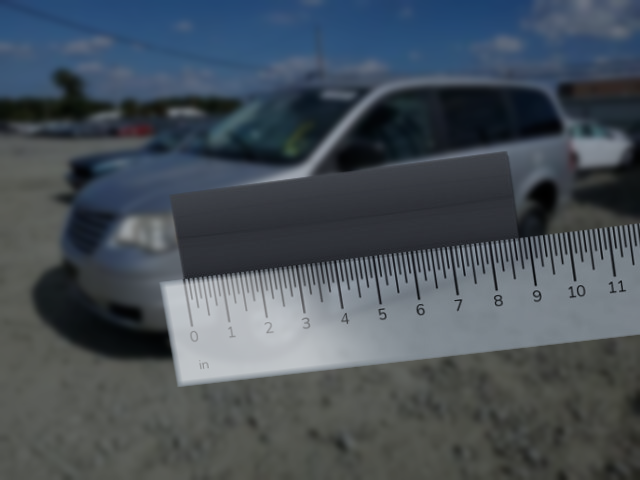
8.75 in
